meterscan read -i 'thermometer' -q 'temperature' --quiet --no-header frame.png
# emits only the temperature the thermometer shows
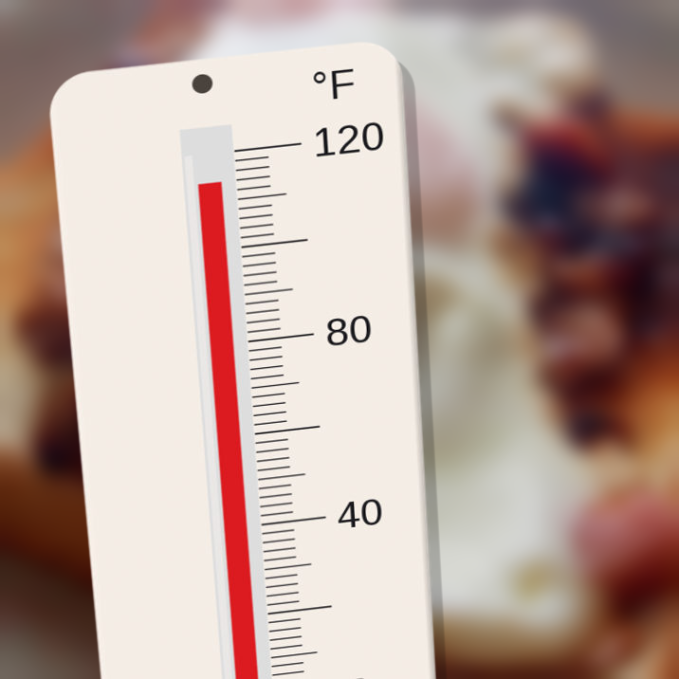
114 °F
